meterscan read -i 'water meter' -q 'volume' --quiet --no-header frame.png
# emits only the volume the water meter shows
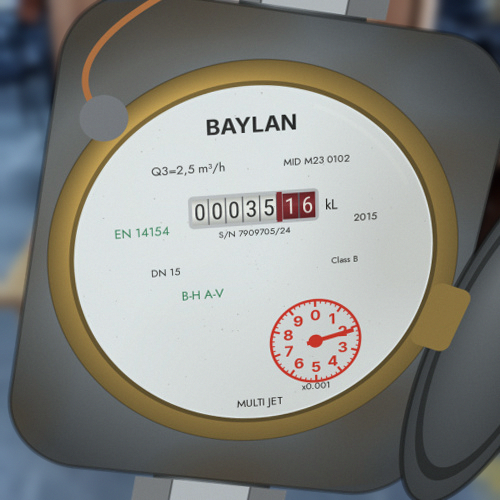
35.162 kL
